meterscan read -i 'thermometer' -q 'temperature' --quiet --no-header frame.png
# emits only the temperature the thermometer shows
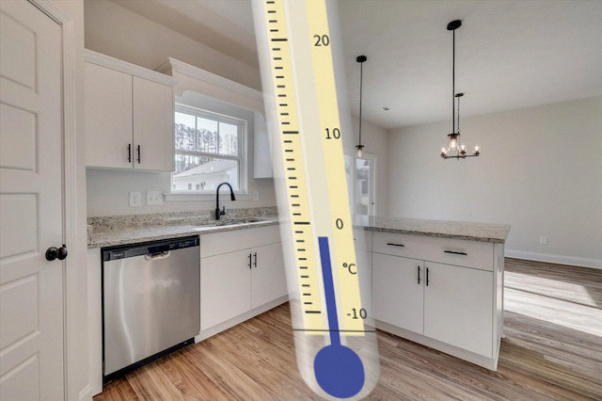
-1.5 °C
